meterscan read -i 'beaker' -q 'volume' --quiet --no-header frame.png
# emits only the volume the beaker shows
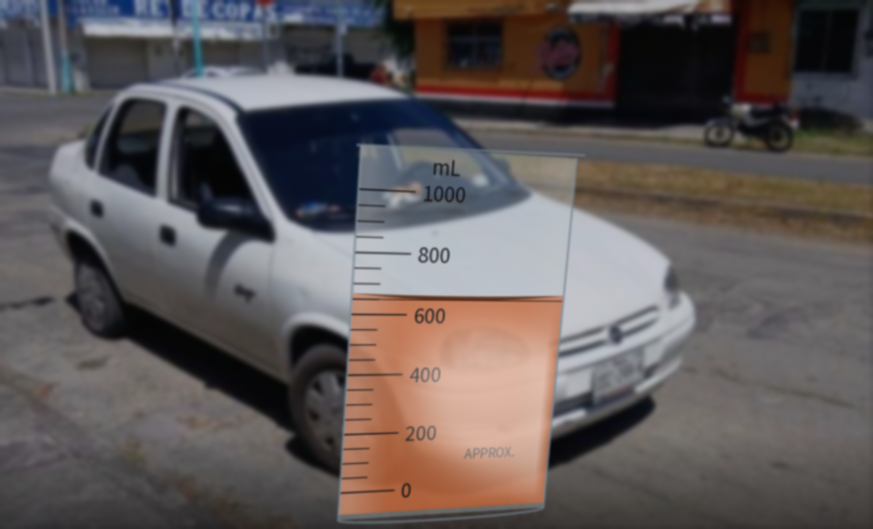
650 mL
